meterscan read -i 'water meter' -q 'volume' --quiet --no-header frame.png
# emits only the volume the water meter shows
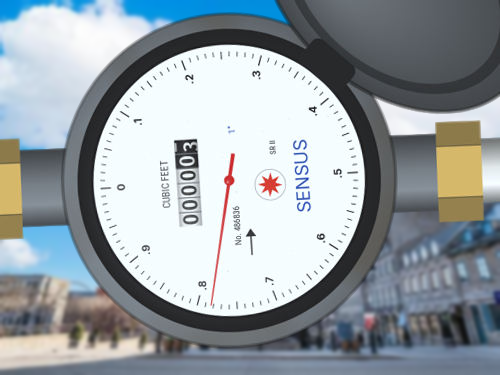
2.78 ft³
